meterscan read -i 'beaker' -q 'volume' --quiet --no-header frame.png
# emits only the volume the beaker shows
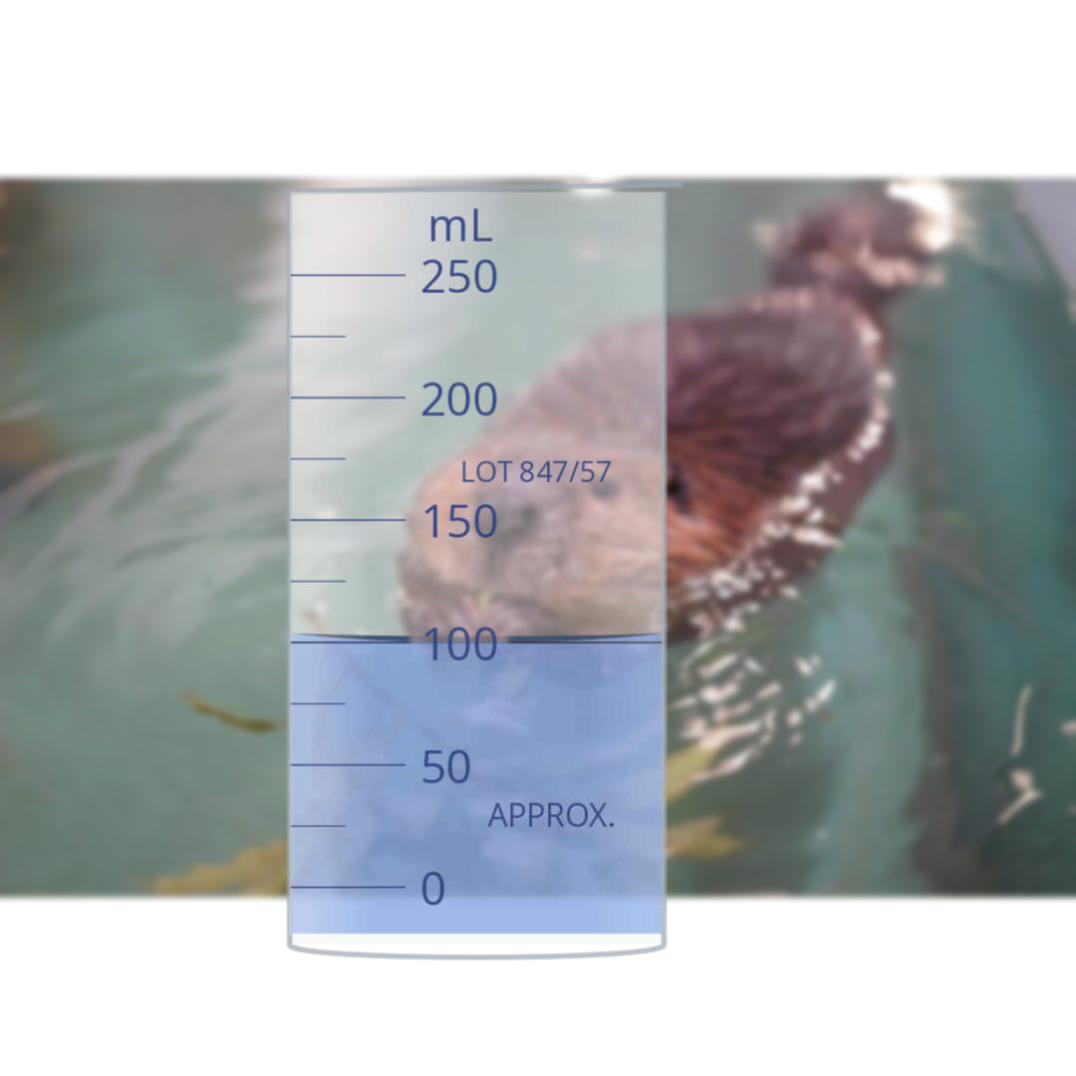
100 mL
